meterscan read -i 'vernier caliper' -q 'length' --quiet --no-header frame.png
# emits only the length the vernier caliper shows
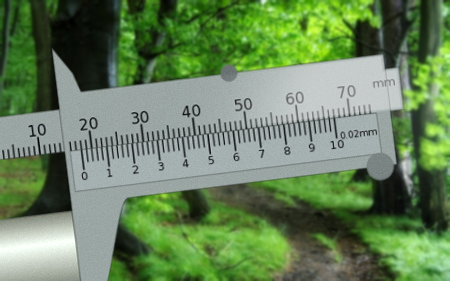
18.0 mm
